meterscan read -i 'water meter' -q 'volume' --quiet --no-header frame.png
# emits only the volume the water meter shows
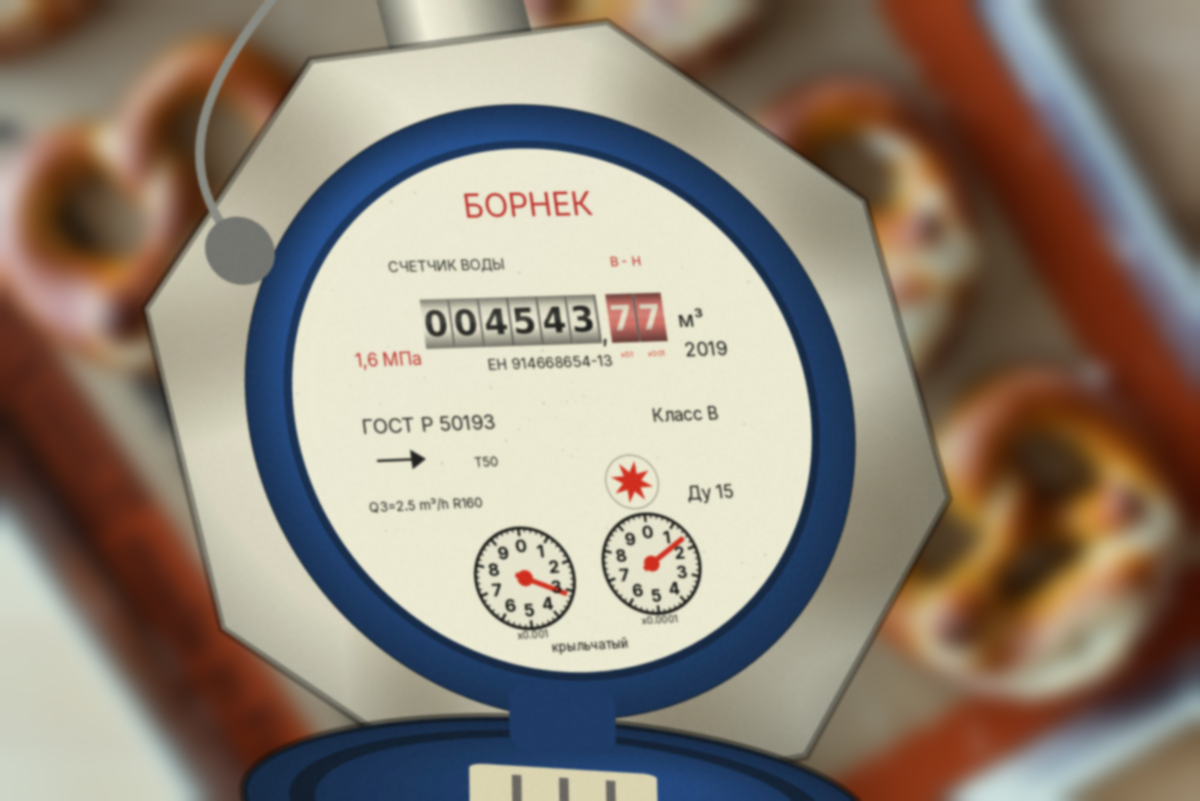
4543.7731 m³
